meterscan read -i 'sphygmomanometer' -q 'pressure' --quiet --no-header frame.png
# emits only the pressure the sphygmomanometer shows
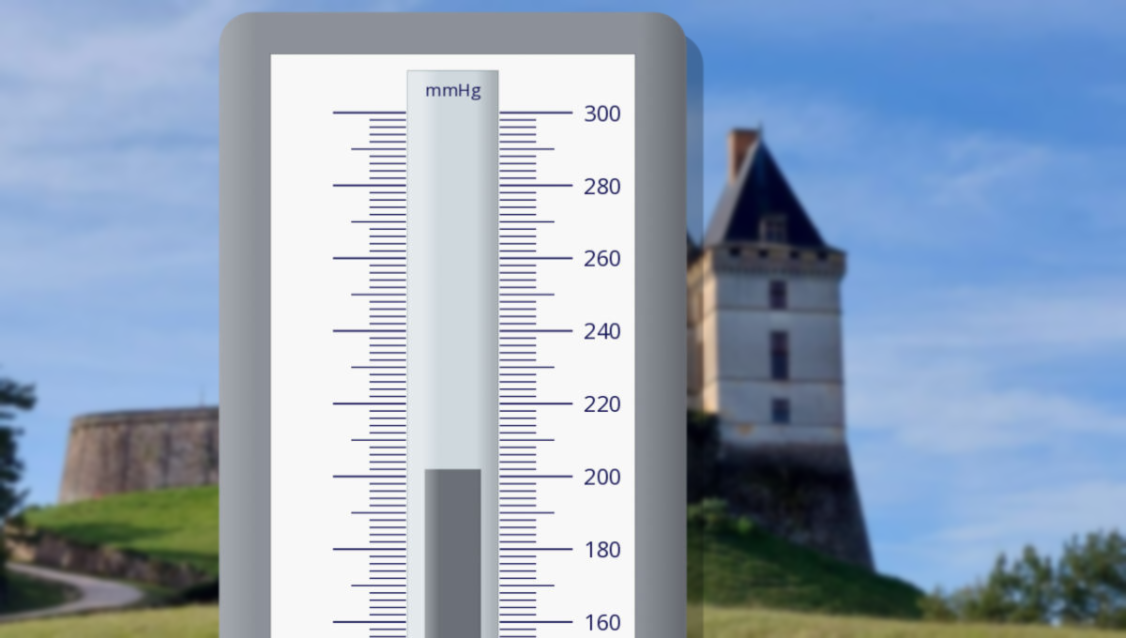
202 mmHg
